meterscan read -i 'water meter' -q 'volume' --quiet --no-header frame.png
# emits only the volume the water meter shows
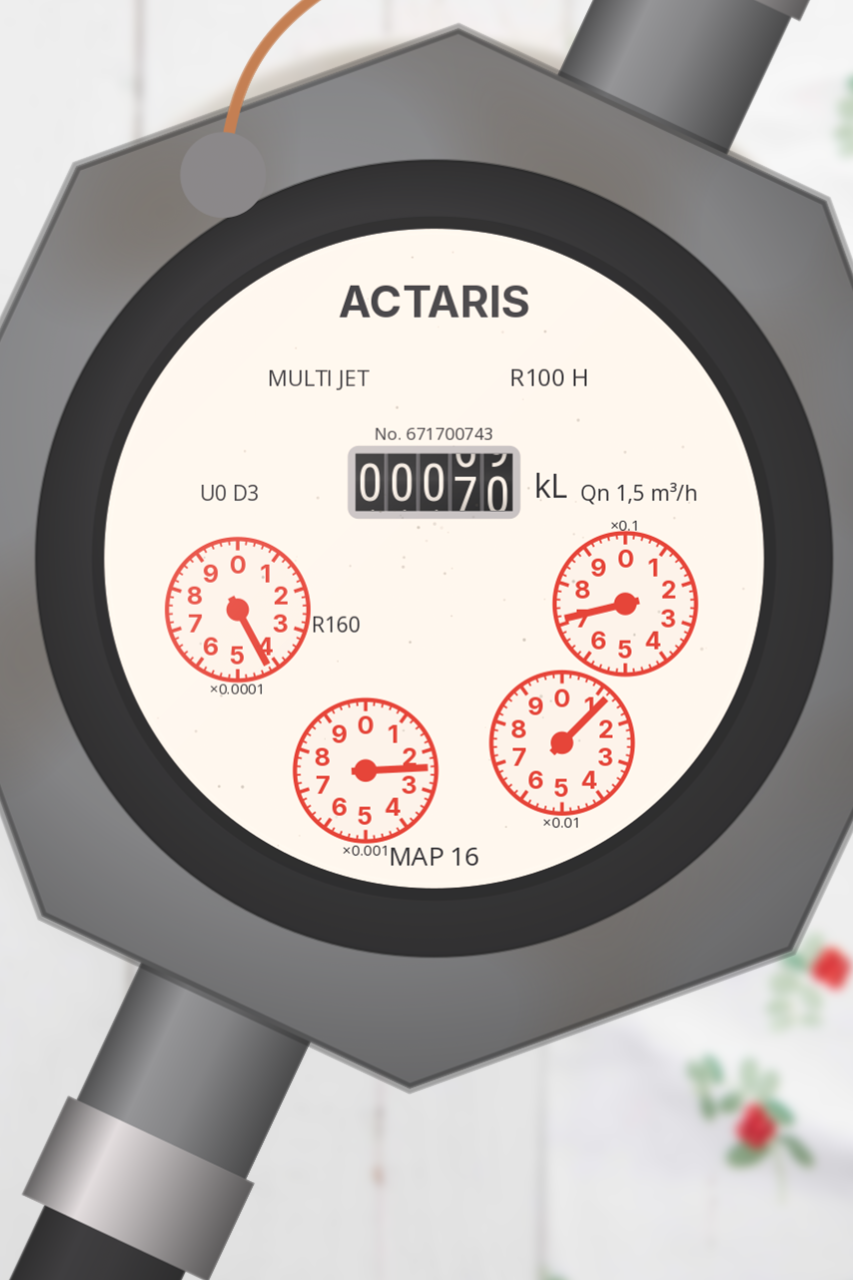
69.7124 kL
